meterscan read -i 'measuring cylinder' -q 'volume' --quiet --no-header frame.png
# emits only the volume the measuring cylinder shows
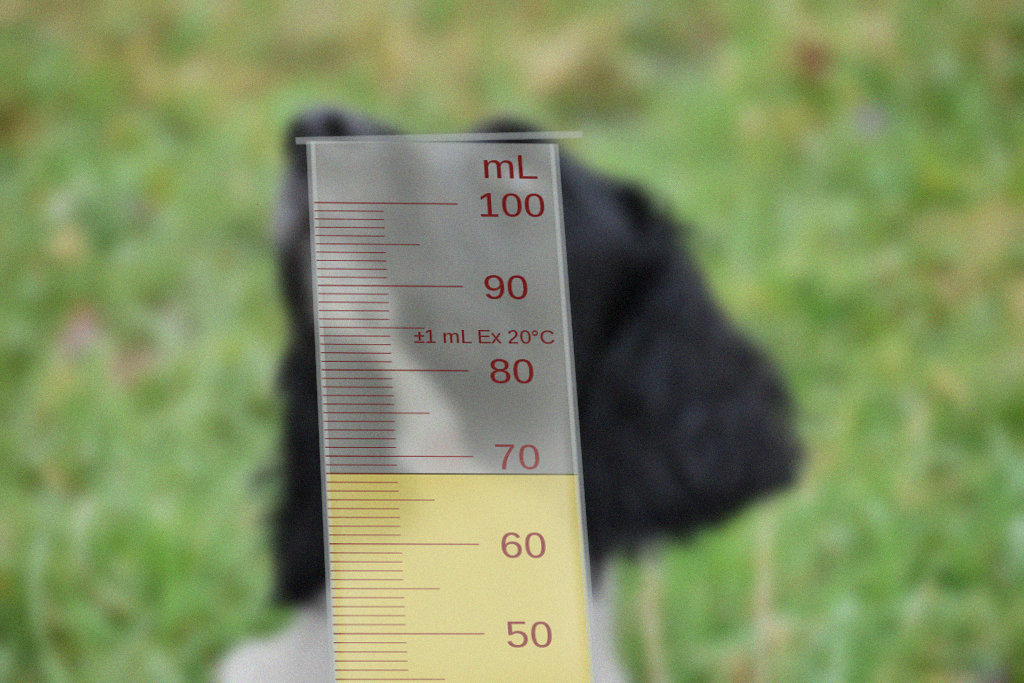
68 mL
